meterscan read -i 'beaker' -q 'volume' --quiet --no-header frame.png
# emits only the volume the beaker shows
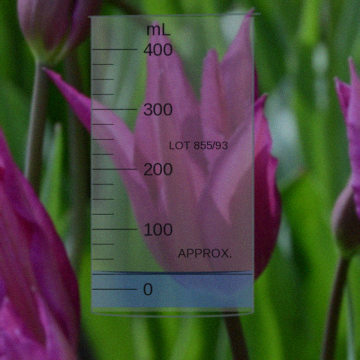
25 mL
